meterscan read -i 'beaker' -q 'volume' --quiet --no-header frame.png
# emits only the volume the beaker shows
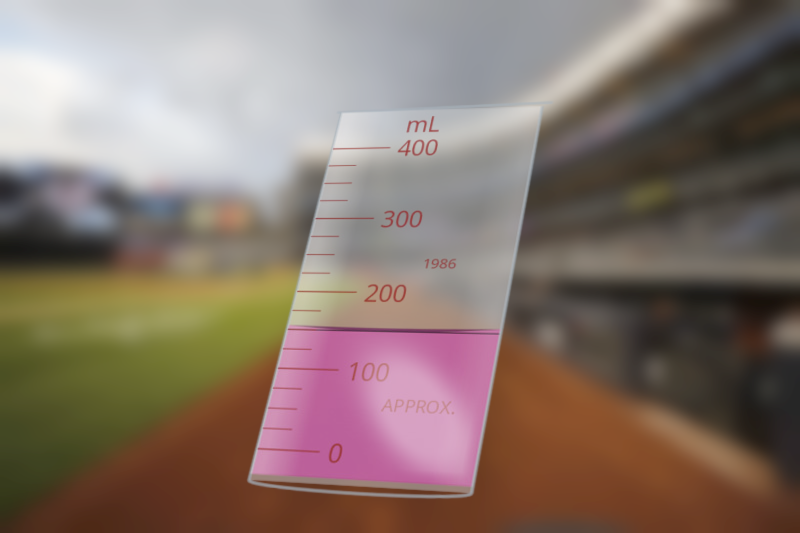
150 mL
